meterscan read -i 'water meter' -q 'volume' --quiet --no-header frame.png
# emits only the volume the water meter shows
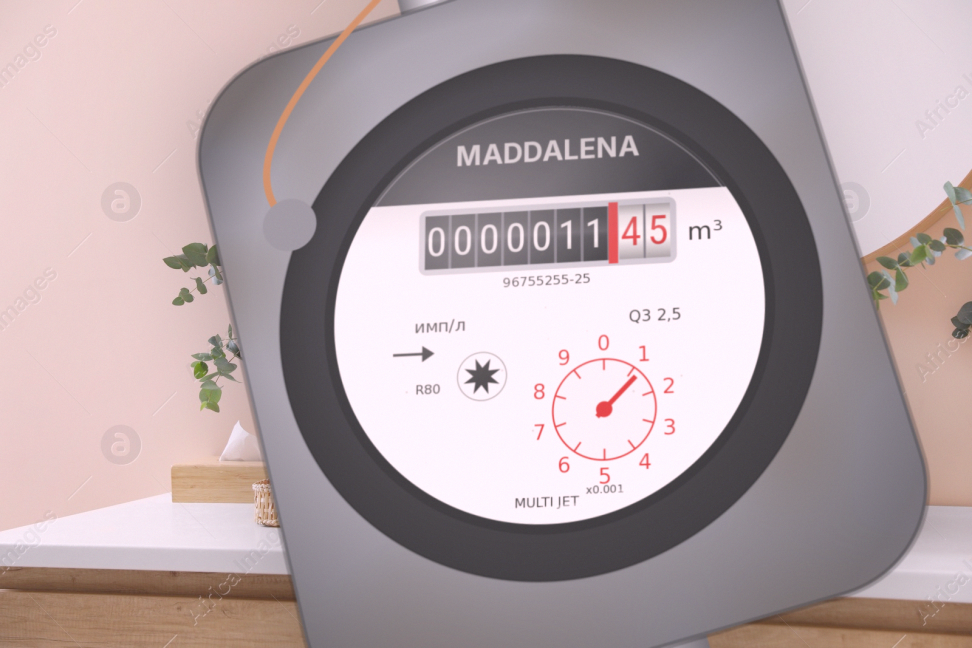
11.451 m³
